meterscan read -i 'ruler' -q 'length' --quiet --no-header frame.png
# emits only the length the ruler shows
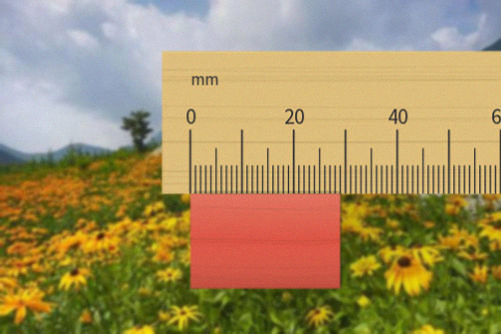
29 mm
